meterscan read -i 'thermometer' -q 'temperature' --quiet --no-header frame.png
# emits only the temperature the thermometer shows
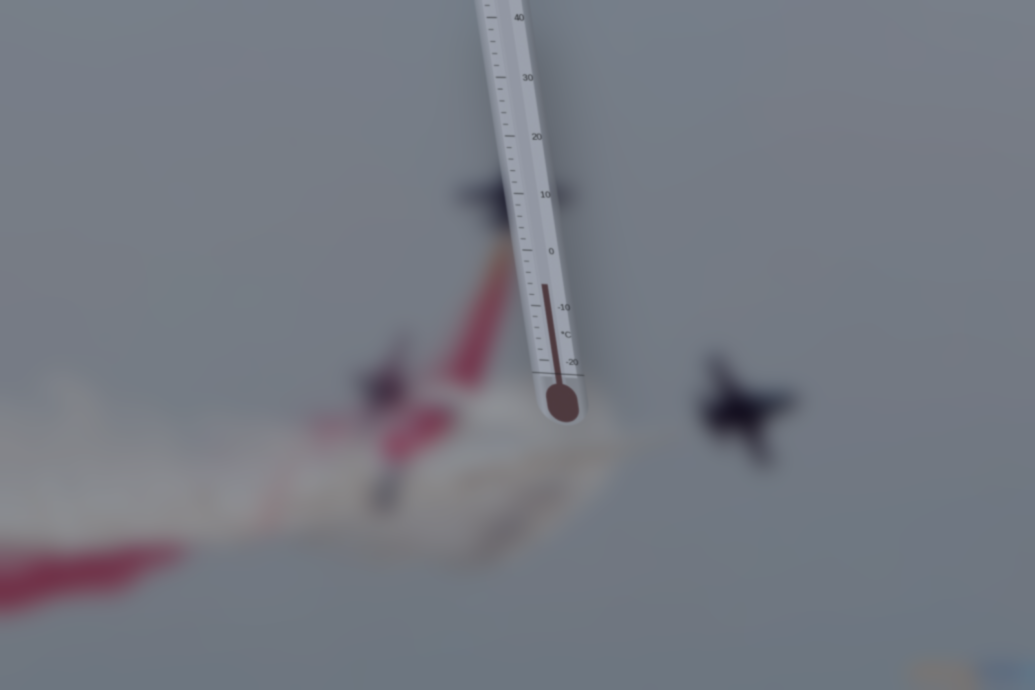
-6 °C
